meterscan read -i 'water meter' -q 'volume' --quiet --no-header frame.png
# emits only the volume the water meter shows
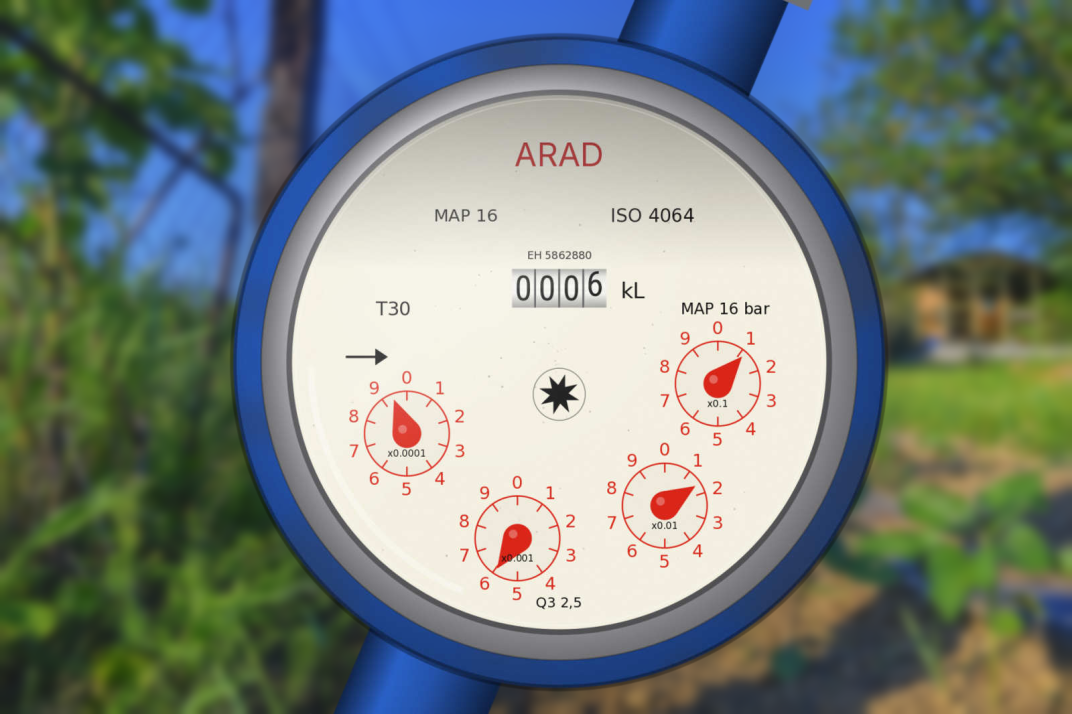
6.1159 kL
